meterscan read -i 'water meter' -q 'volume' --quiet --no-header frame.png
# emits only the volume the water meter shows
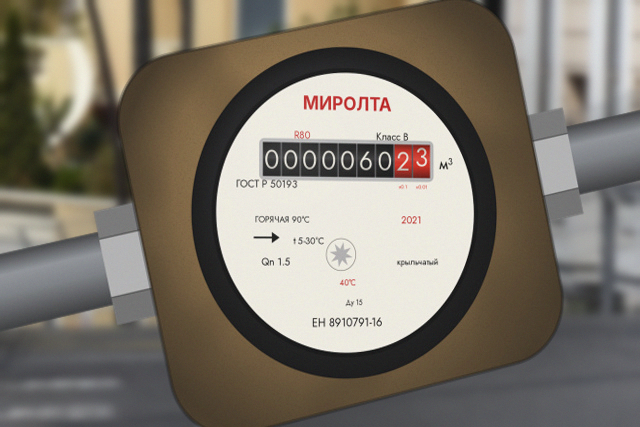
60.23 m³
